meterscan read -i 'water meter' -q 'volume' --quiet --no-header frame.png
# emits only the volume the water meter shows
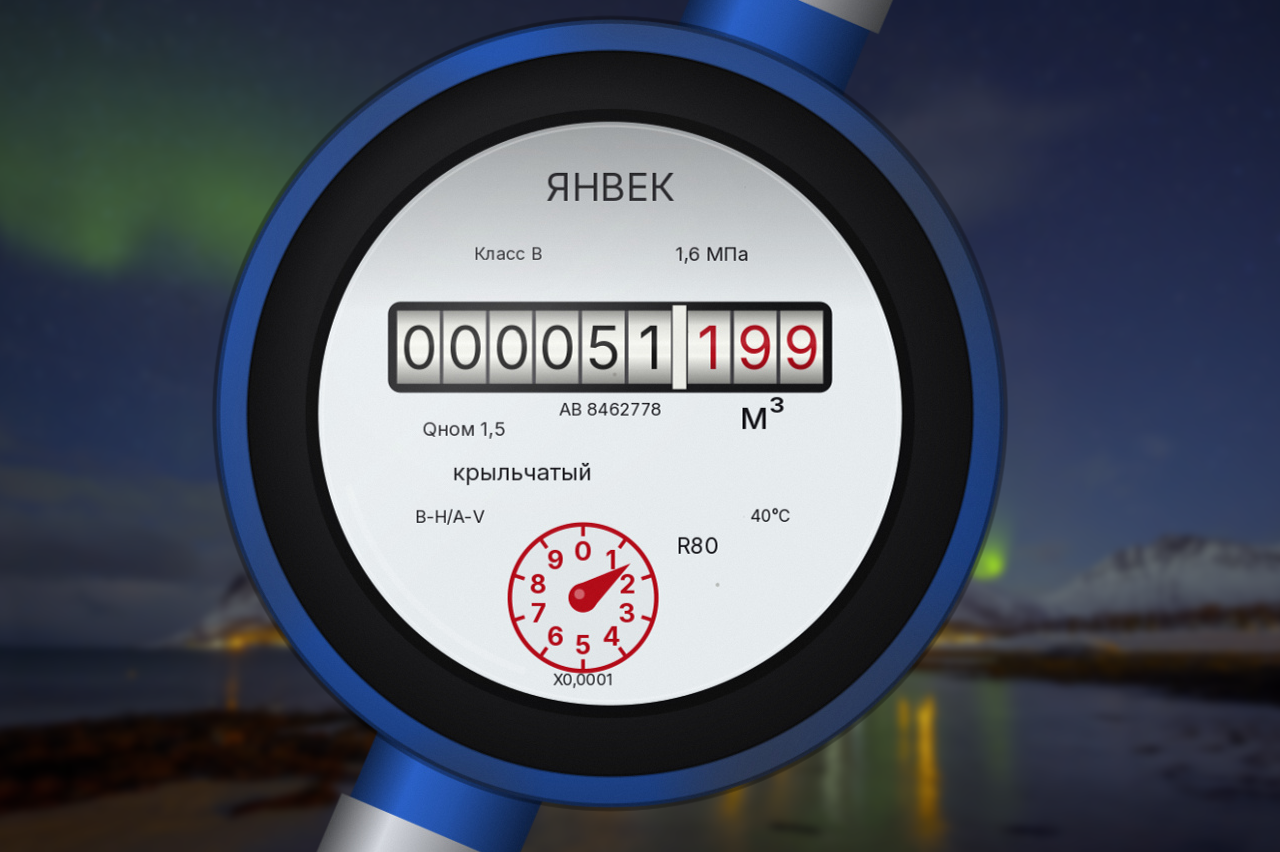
51.1991 m³
